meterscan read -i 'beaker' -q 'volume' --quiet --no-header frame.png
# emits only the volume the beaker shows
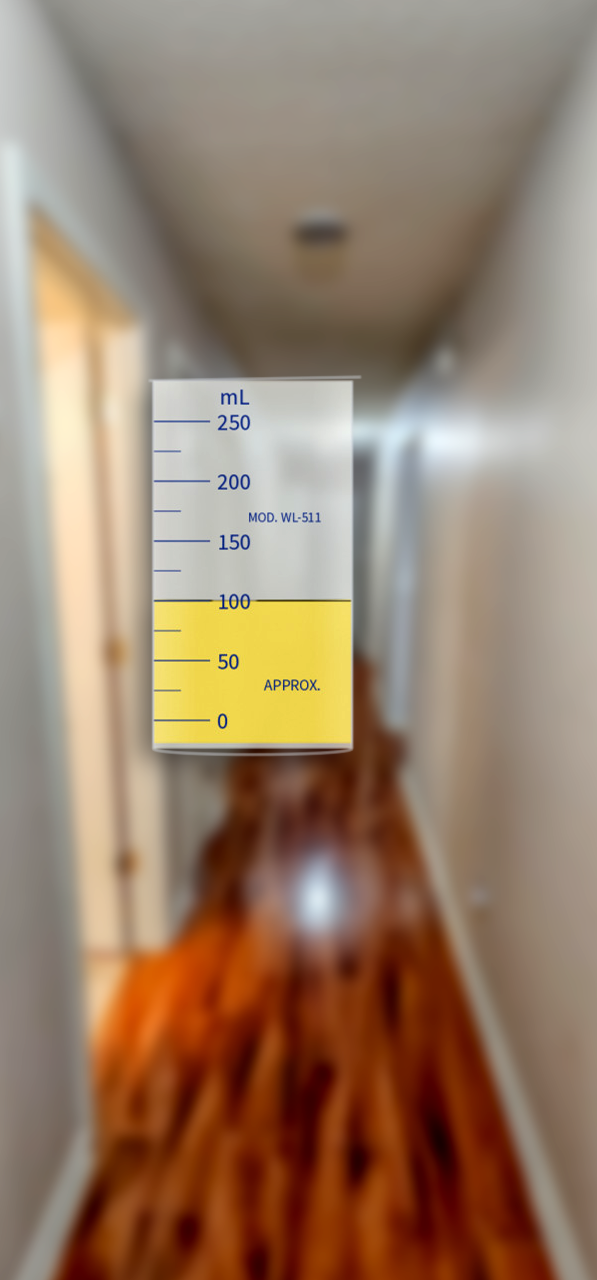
100 mL
